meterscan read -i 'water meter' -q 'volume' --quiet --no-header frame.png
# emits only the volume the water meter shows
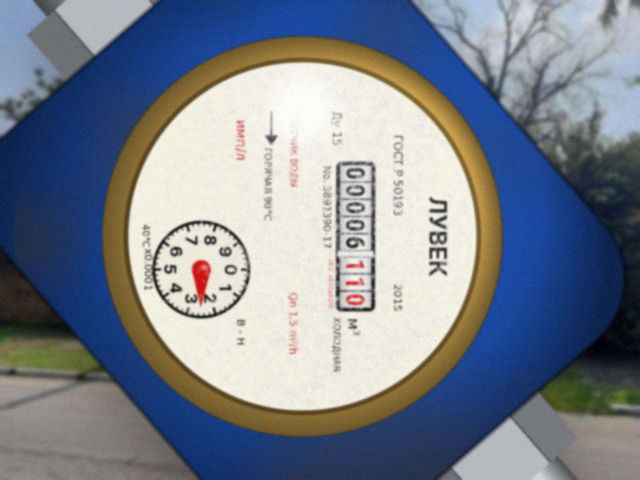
6.1102 m³
